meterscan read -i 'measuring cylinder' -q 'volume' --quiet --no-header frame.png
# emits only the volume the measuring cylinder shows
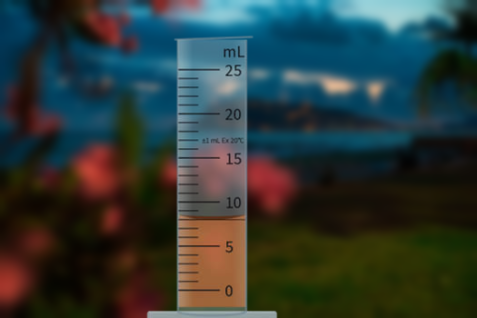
8 mL
